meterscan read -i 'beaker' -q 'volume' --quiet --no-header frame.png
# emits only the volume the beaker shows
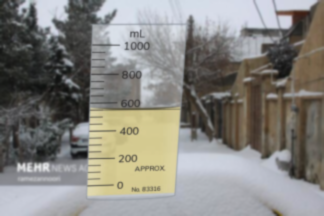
550 mL
